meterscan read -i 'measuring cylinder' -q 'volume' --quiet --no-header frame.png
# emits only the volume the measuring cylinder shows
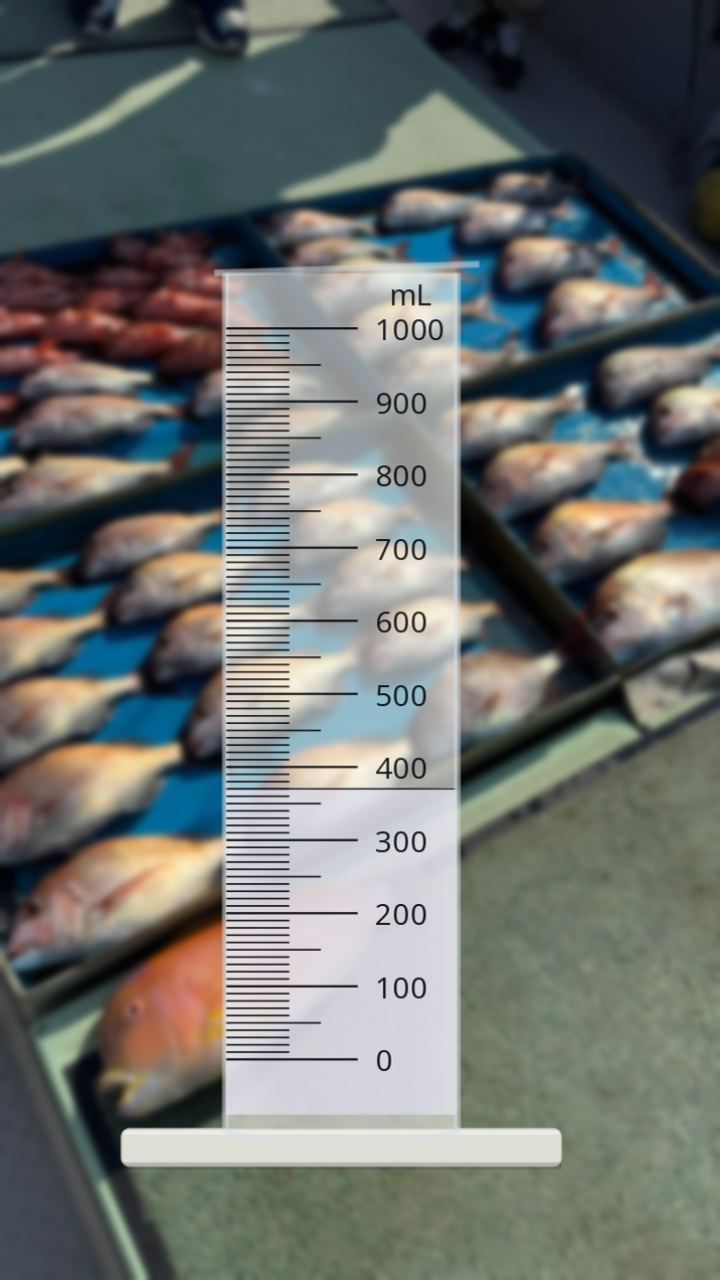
370 mL
